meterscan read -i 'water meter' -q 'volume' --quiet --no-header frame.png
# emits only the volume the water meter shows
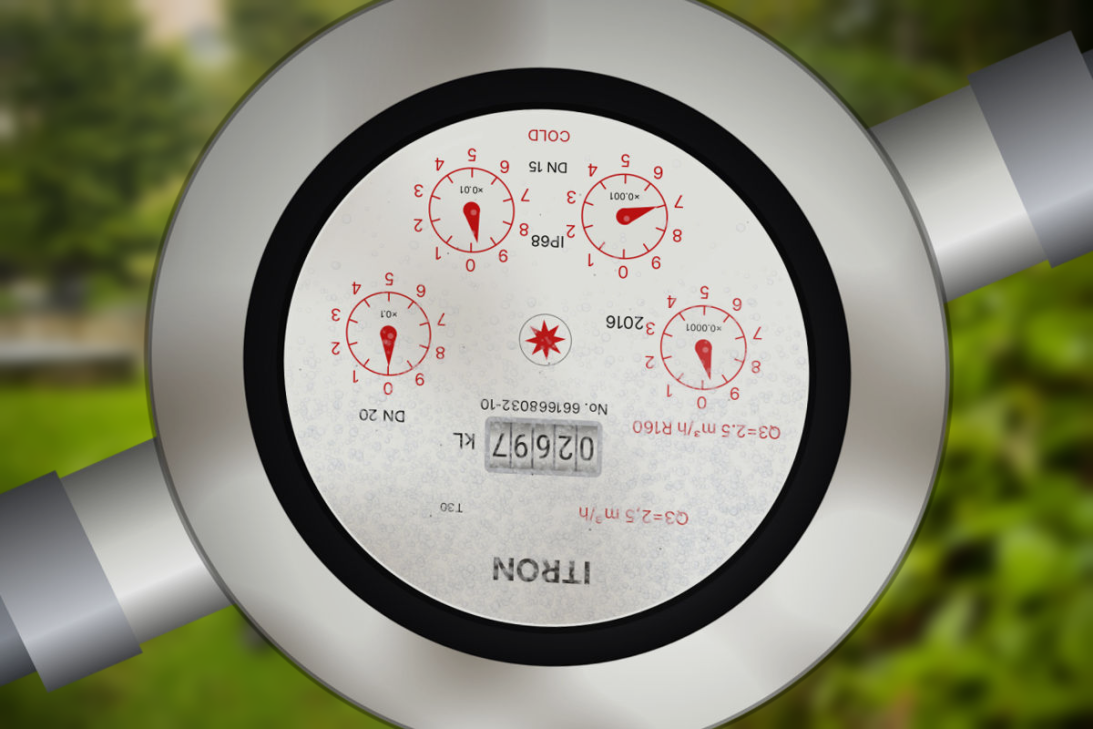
2696.9969 kL
